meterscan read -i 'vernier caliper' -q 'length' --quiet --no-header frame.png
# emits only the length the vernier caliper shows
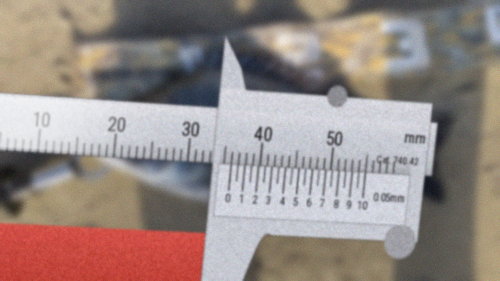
36.0 mm
